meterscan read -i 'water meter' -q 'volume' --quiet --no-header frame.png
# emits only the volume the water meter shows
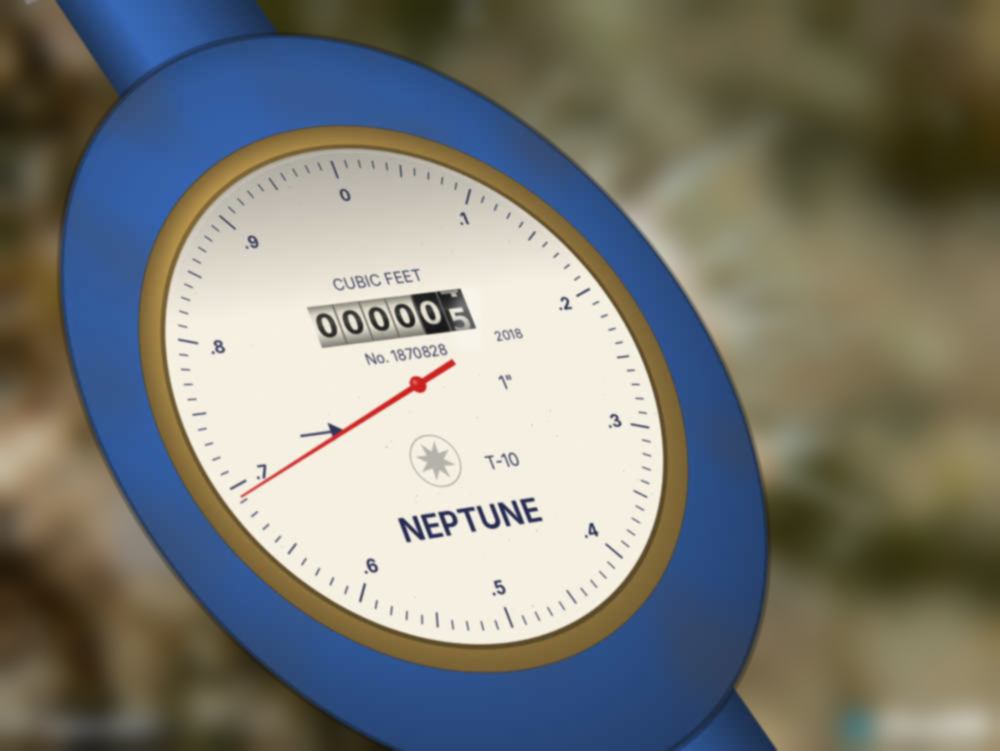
4.69 ft³
